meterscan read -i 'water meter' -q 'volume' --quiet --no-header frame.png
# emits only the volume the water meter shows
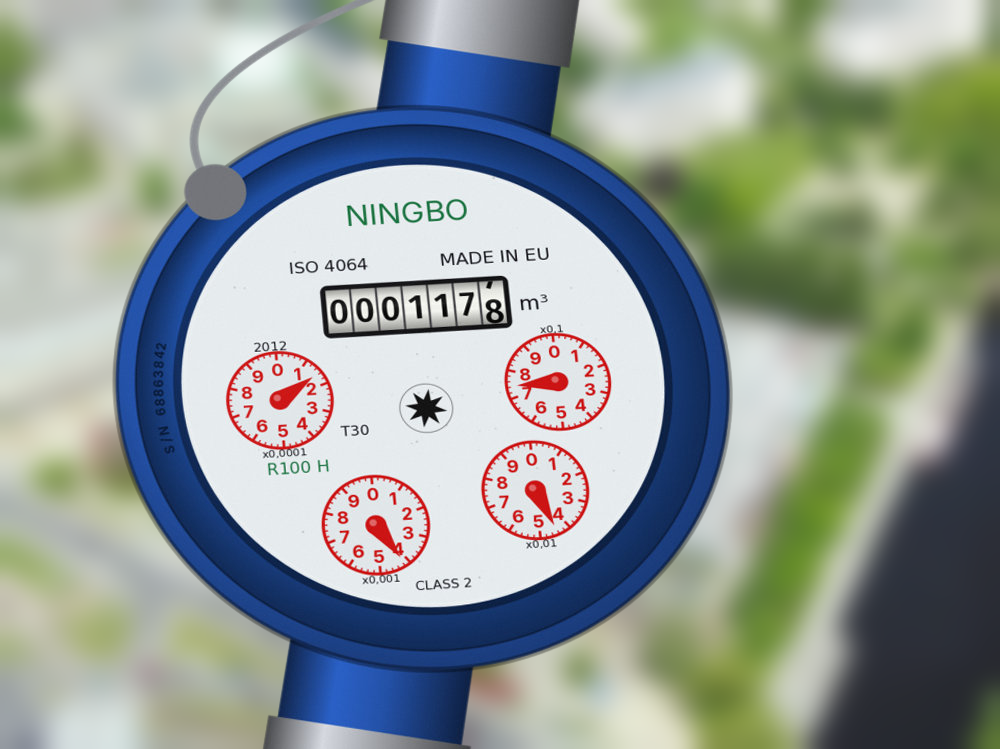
1177.7441 m³
